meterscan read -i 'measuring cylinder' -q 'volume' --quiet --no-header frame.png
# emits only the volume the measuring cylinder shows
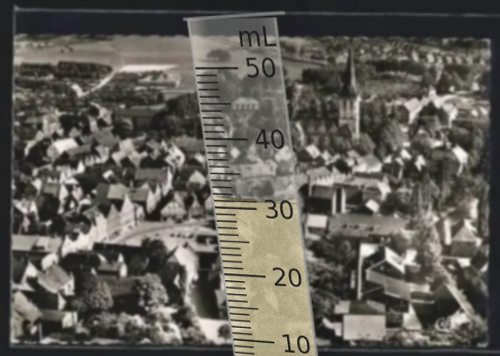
31 mL
